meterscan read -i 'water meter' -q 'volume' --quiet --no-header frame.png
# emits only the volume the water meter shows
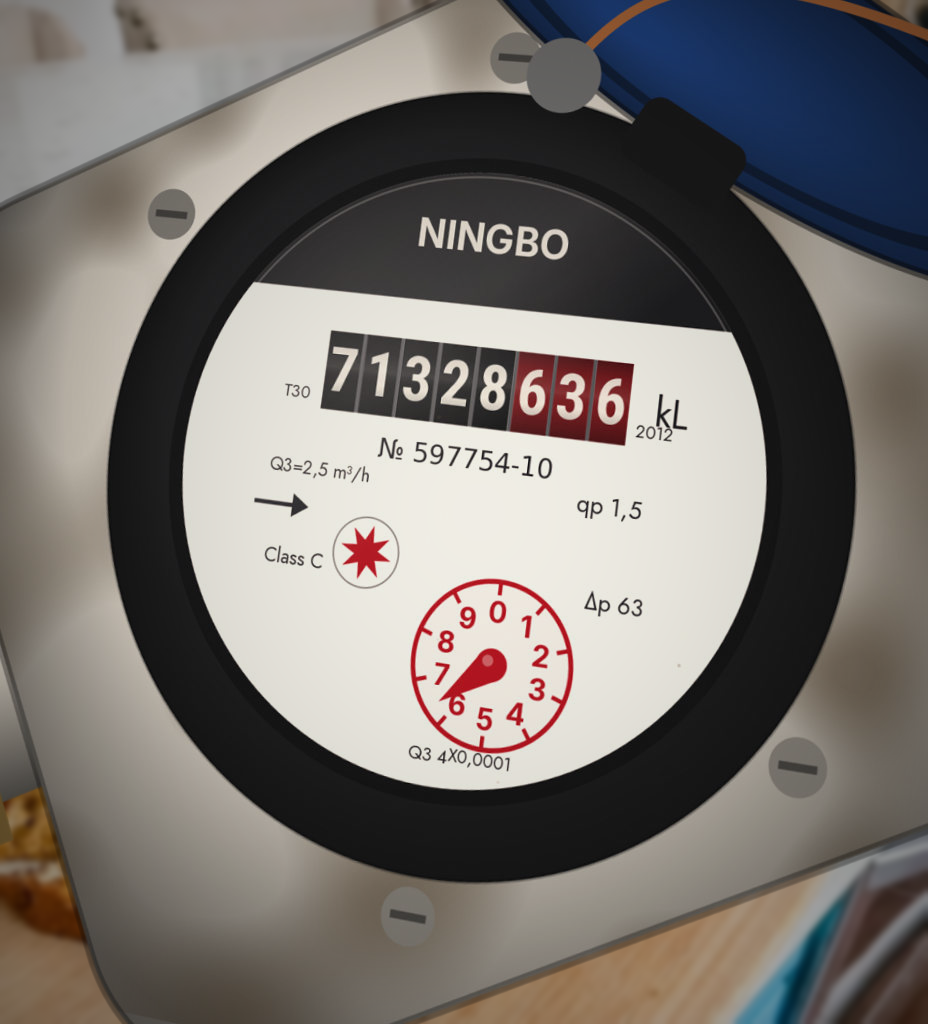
71328.6366 kL
